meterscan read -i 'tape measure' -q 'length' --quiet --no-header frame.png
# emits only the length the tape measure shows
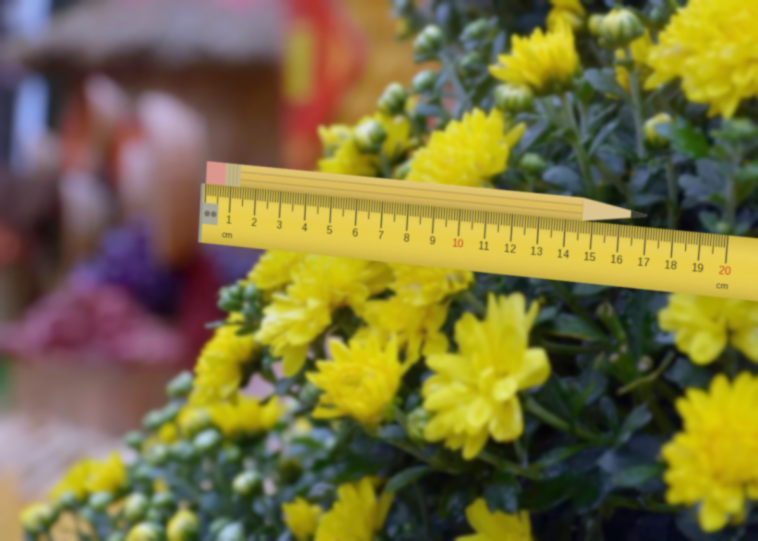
17 cm
